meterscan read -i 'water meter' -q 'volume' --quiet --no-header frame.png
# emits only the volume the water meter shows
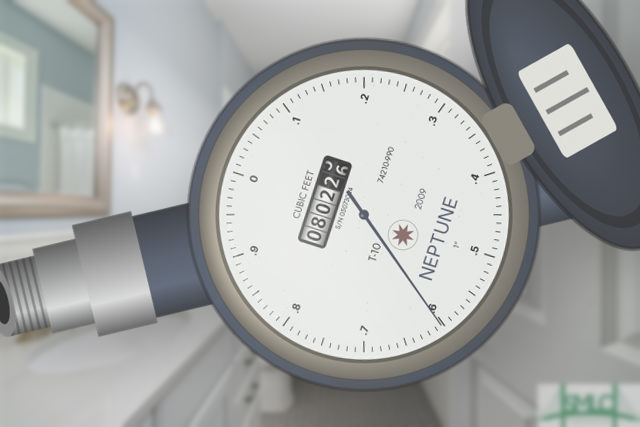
80225.60 ft³
